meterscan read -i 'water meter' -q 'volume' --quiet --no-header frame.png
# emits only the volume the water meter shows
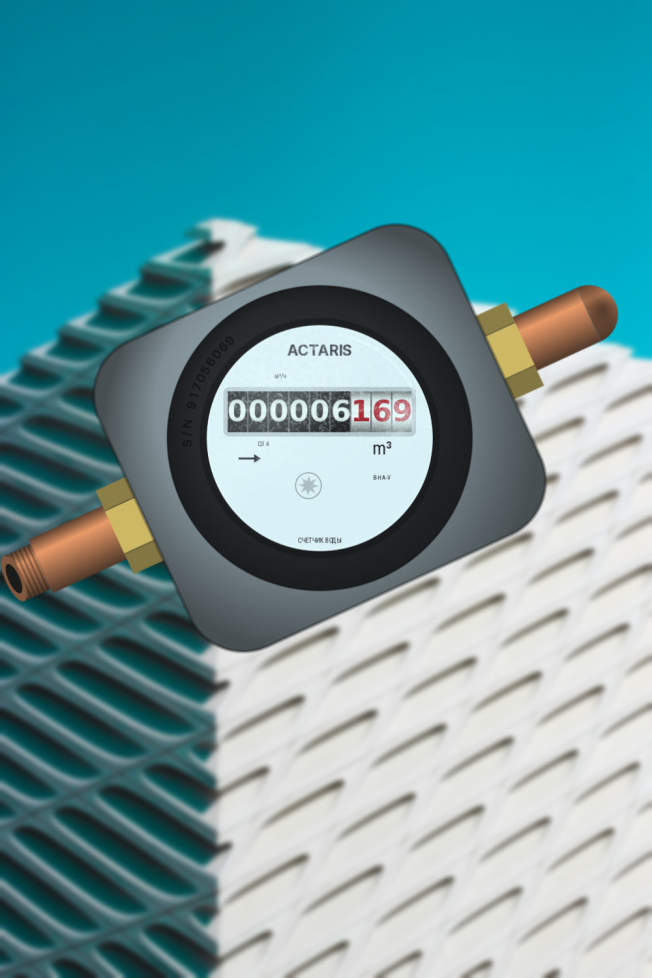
6.169 m³
